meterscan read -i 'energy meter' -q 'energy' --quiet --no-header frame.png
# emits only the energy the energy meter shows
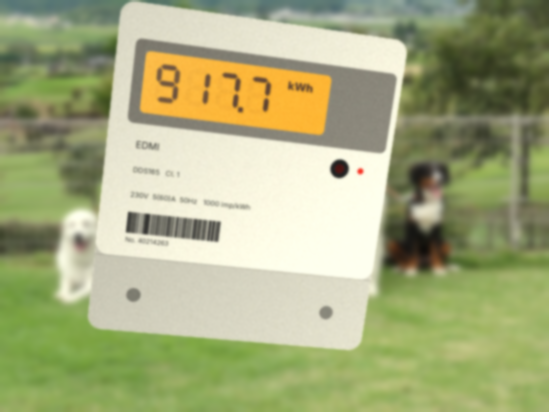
917.7 kWh
